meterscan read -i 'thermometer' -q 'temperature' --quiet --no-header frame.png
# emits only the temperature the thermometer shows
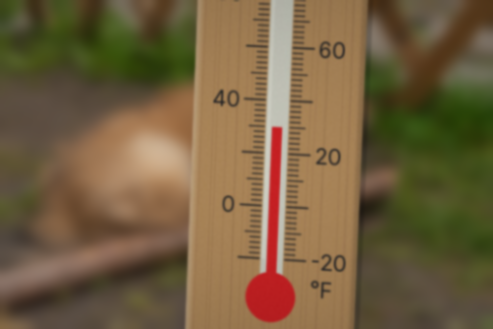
30 °F
